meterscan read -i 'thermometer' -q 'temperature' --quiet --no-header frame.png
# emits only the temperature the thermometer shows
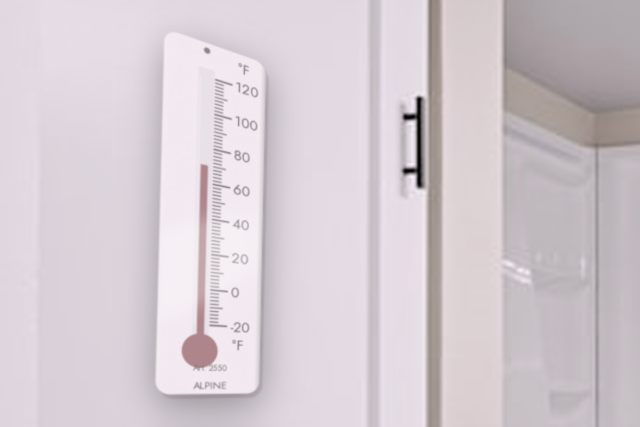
70 °F
